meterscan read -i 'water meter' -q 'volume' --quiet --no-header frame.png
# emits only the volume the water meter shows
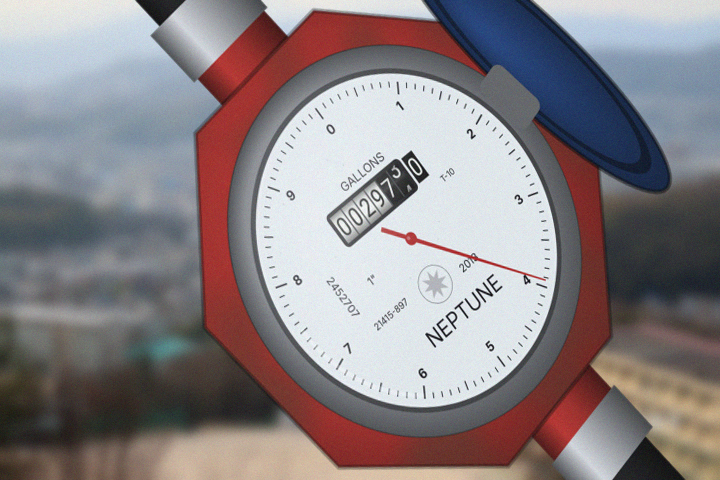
29733.9 gal
